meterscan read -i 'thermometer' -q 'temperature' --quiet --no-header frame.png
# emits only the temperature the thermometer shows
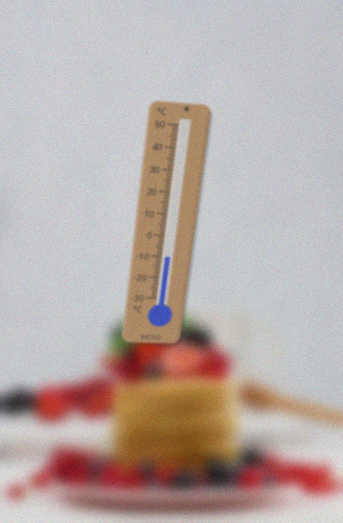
-10 °C
